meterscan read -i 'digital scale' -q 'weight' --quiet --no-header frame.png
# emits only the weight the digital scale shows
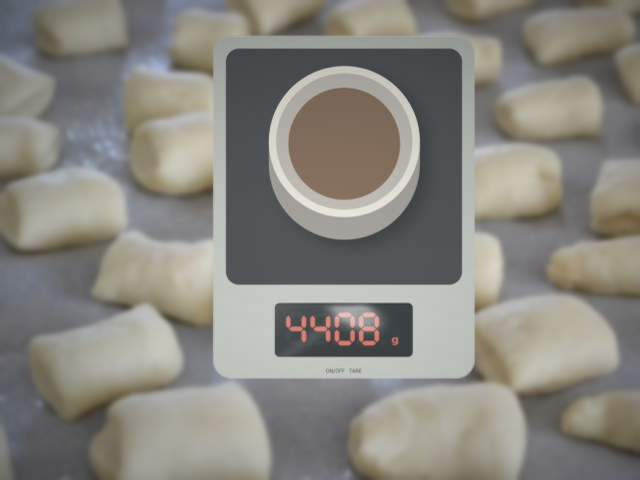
4408 g
